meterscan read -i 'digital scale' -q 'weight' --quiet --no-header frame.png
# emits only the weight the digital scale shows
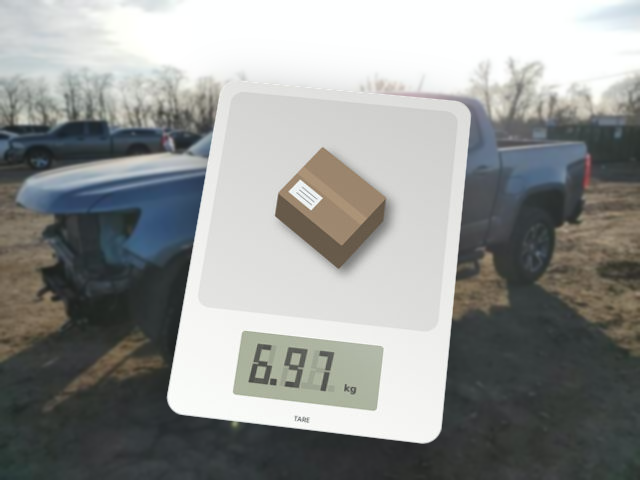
6.97 kg
